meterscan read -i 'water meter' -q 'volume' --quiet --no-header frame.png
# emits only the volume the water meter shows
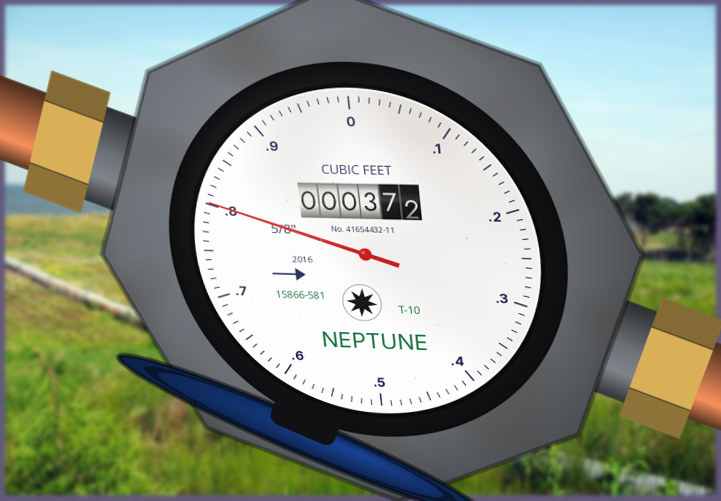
371.80 ft³
